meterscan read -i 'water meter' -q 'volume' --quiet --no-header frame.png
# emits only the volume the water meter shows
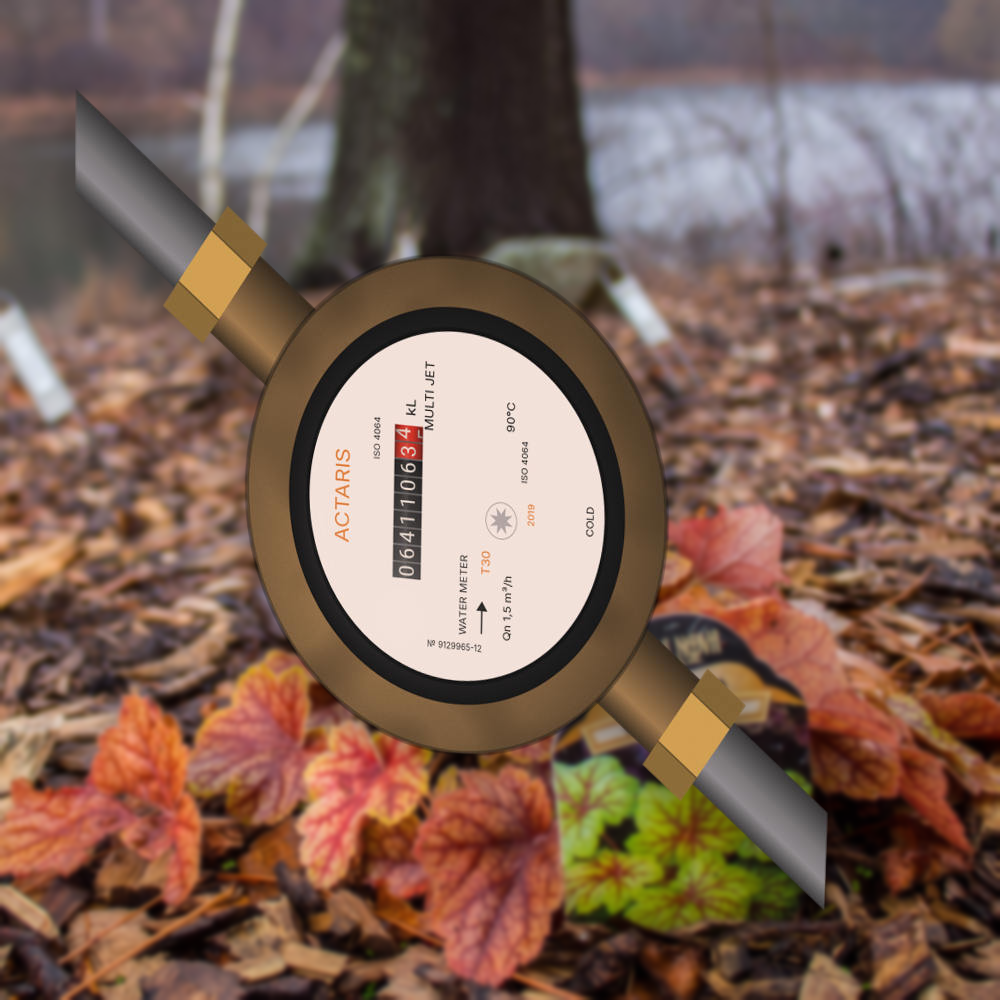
641106.34 kL
